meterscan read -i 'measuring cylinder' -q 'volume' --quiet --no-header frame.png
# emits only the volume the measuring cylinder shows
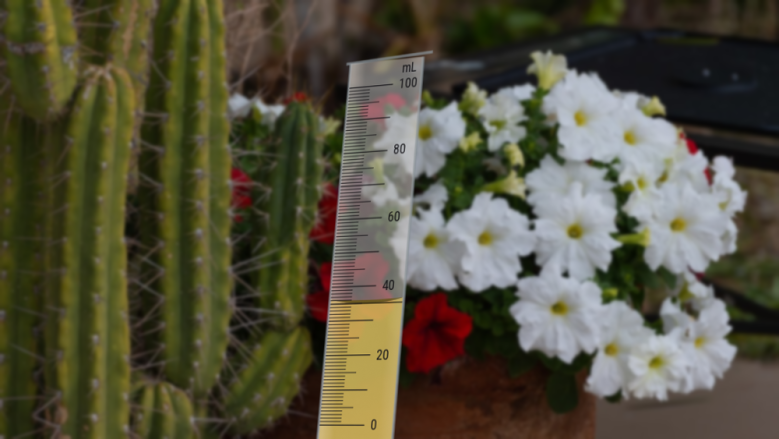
35 mL
